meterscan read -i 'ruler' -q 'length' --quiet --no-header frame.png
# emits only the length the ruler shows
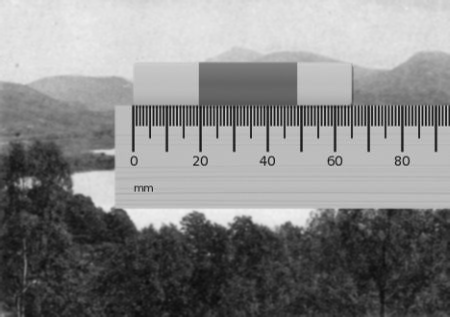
65 mm
